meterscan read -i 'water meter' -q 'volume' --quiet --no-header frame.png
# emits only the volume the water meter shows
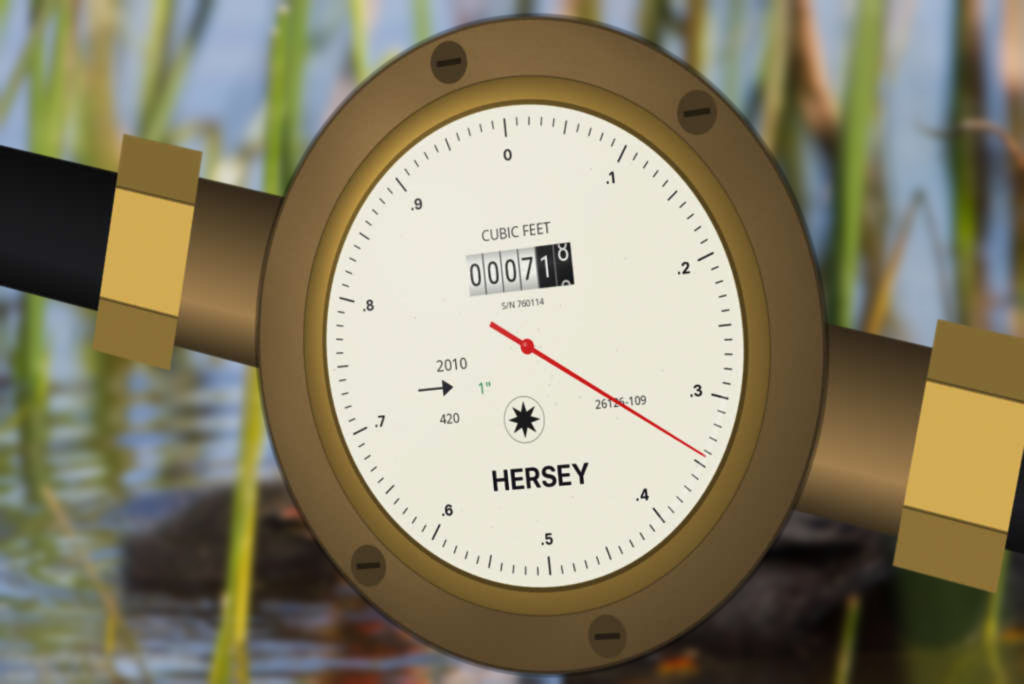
718.34 ft³
